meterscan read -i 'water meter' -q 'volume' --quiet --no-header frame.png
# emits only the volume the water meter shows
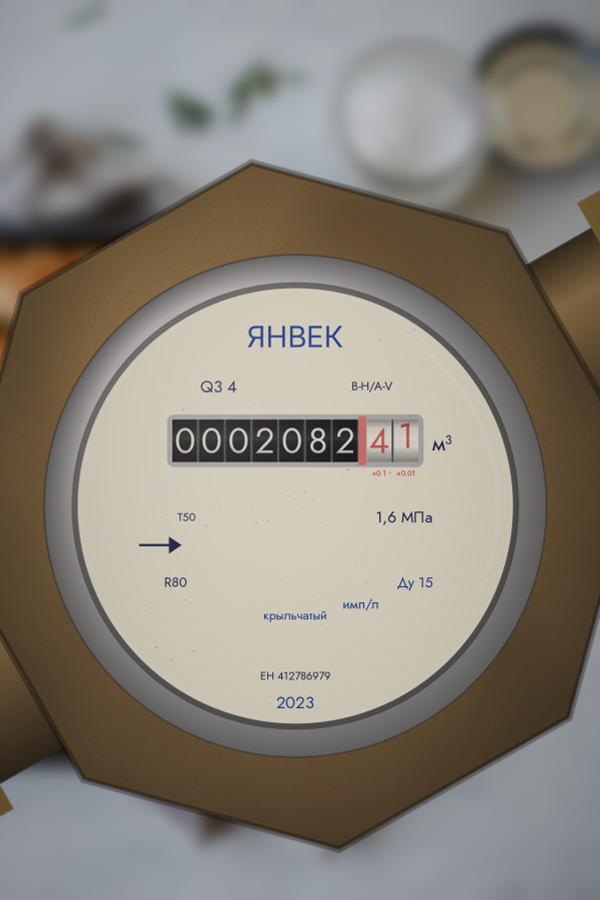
2082.41 m³
